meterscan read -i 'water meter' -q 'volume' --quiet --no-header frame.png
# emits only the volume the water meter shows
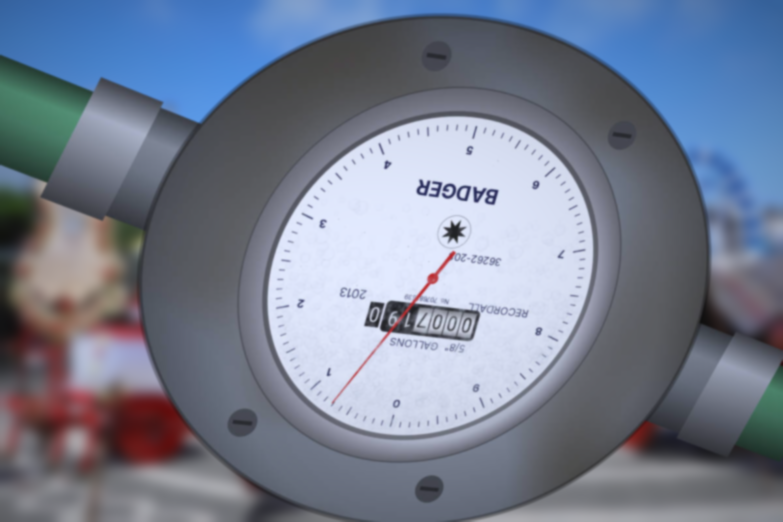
7190.7 gal
